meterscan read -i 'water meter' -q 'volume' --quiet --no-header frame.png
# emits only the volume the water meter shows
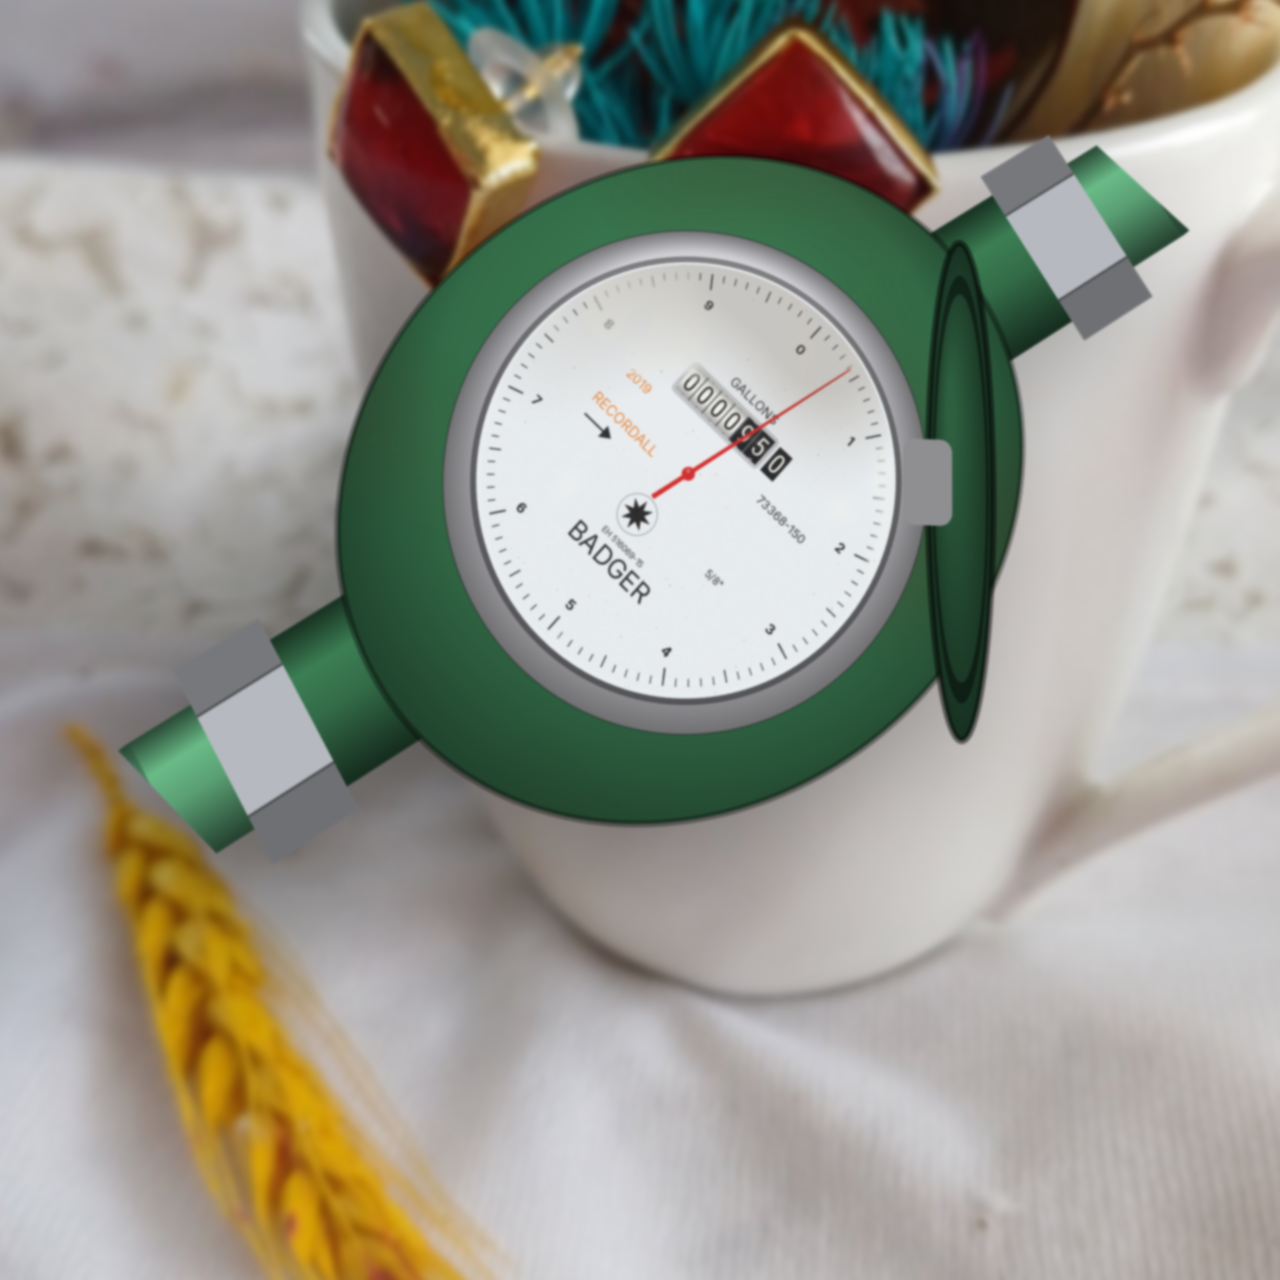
950.4 gal
